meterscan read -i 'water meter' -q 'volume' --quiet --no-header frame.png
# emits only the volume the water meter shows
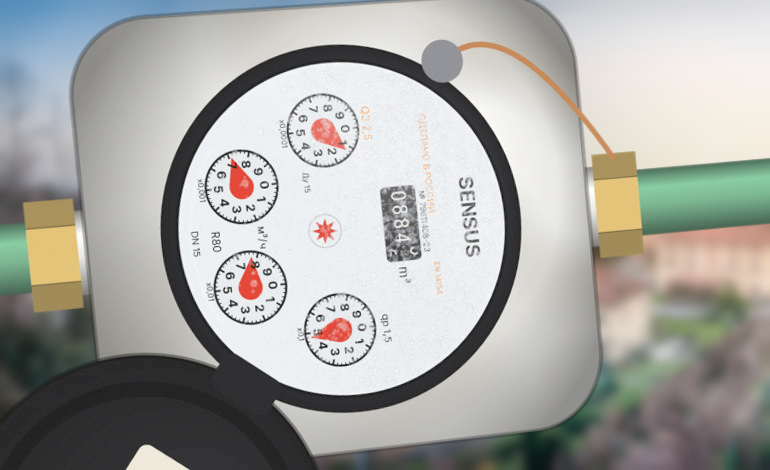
8845.4771 m³
